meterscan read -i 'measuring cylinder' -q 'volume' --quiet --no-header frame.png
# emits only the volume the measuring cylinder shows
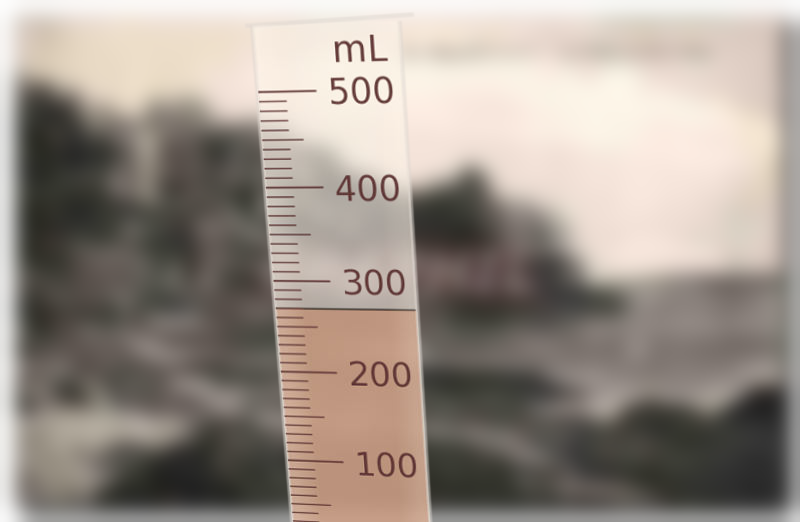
270 mL
